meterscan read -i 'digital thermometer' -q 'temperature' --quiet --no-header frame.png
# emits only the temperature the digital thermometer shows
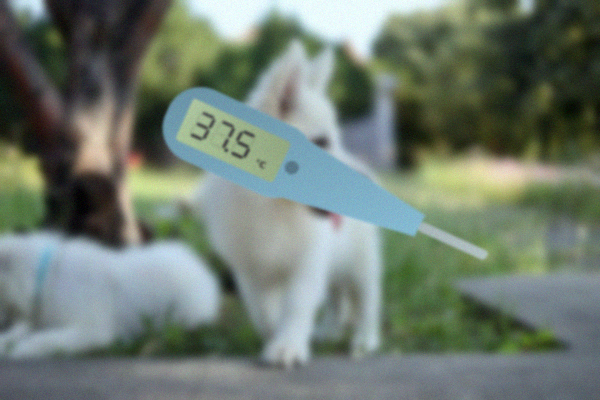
37.5 °C
